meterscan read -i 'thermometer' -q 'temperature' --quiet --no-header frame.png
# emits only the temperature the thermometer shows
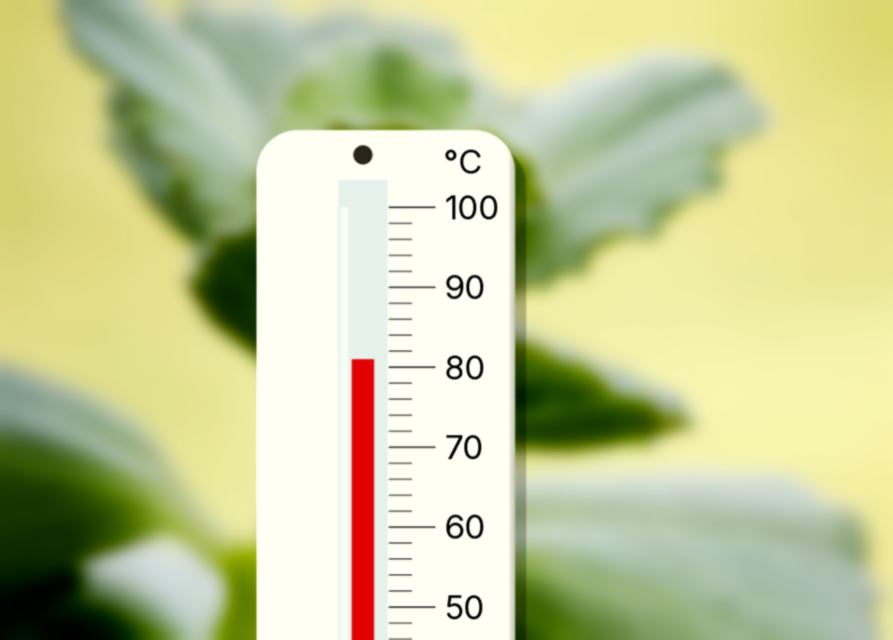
81 °C
